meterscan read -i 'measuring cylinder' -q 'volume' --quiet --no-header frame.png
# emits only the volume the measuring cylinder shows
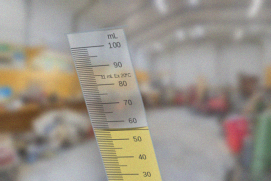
55 mL
